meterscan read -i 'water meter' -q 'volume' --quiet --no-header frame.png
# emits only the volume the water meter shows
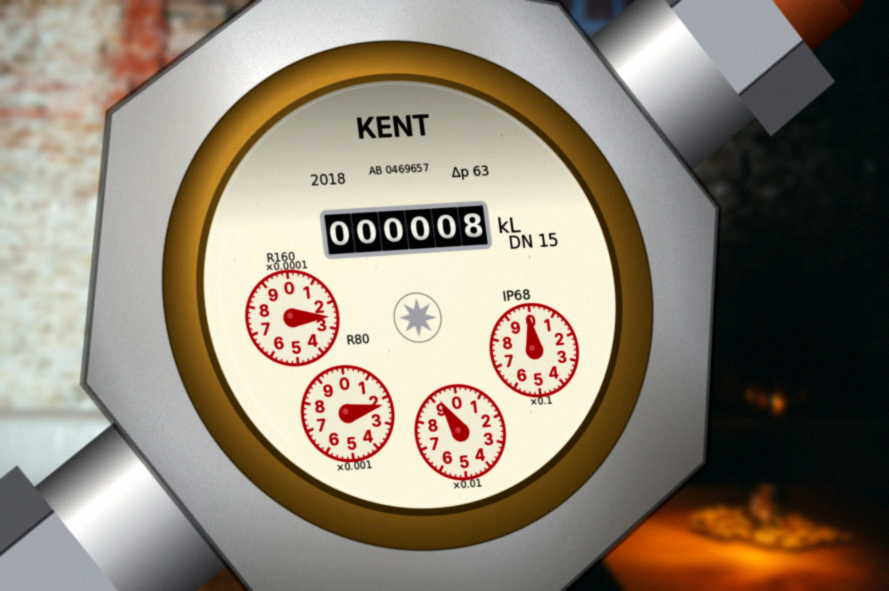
7.9922 kL
